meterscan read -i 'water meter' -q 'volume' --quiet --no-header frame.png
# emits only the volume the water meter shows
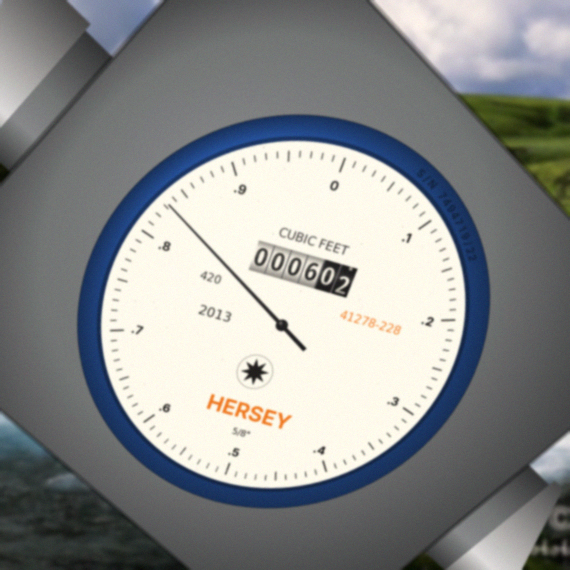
601.83 ft³
